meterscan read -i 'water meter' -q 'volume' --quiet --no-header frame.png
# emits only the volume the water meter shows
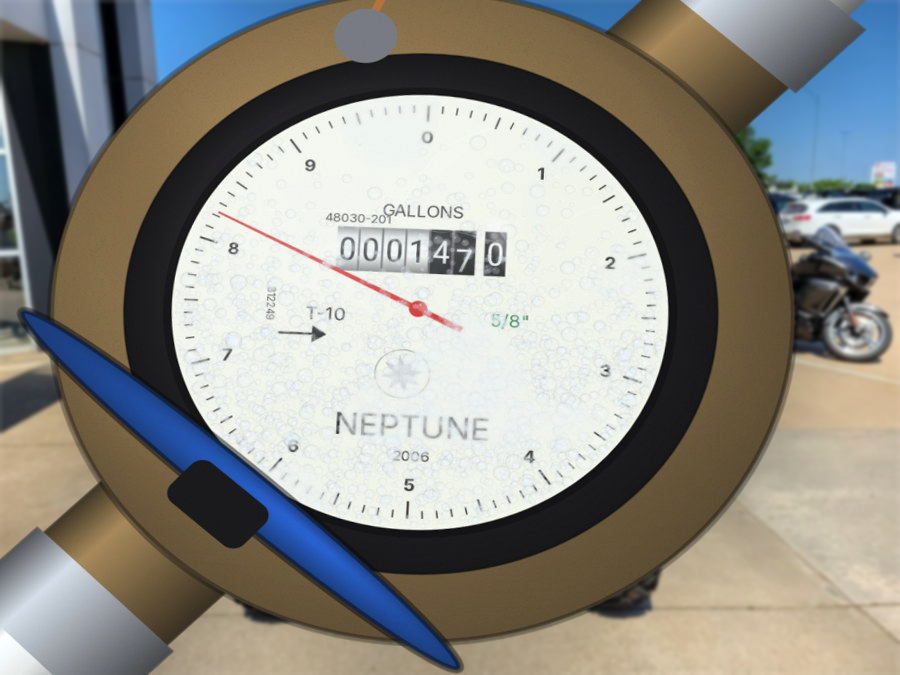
1468.2 gal
